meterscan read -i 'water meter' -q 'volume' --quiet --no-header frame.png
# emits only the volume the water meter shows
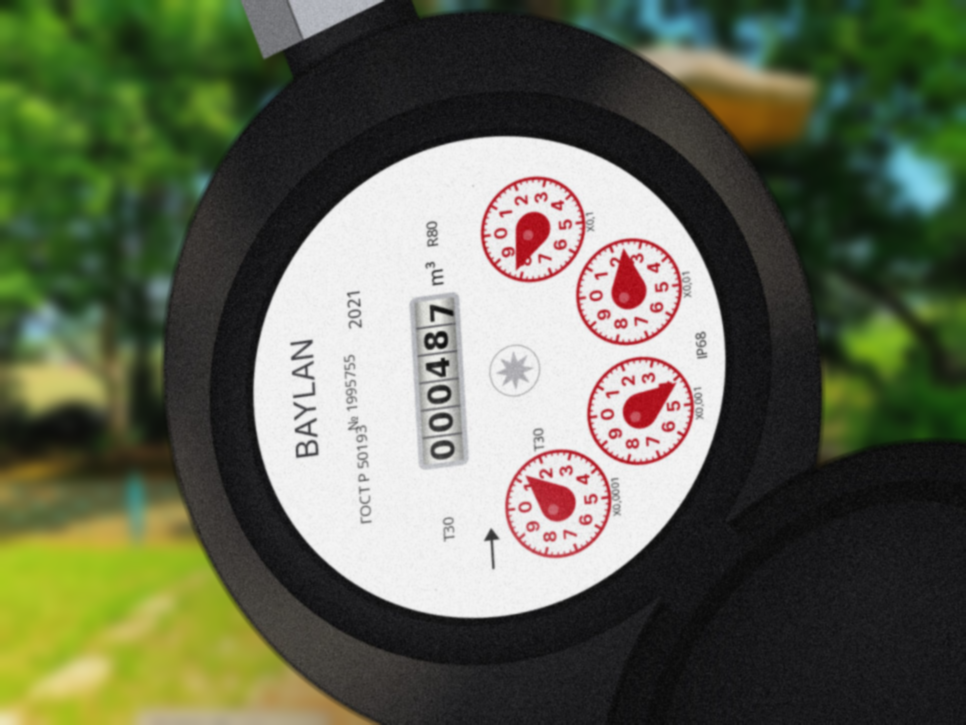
486.8241 m³
